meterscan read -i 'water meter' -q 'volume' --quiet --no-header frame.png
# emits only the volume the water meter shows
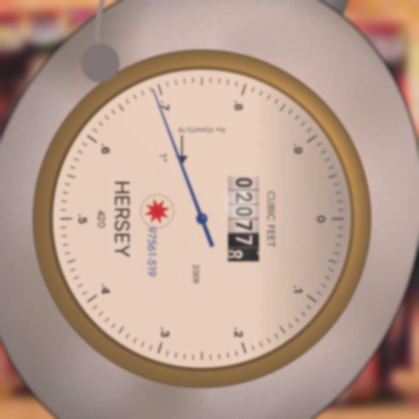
20777.69 ft³
